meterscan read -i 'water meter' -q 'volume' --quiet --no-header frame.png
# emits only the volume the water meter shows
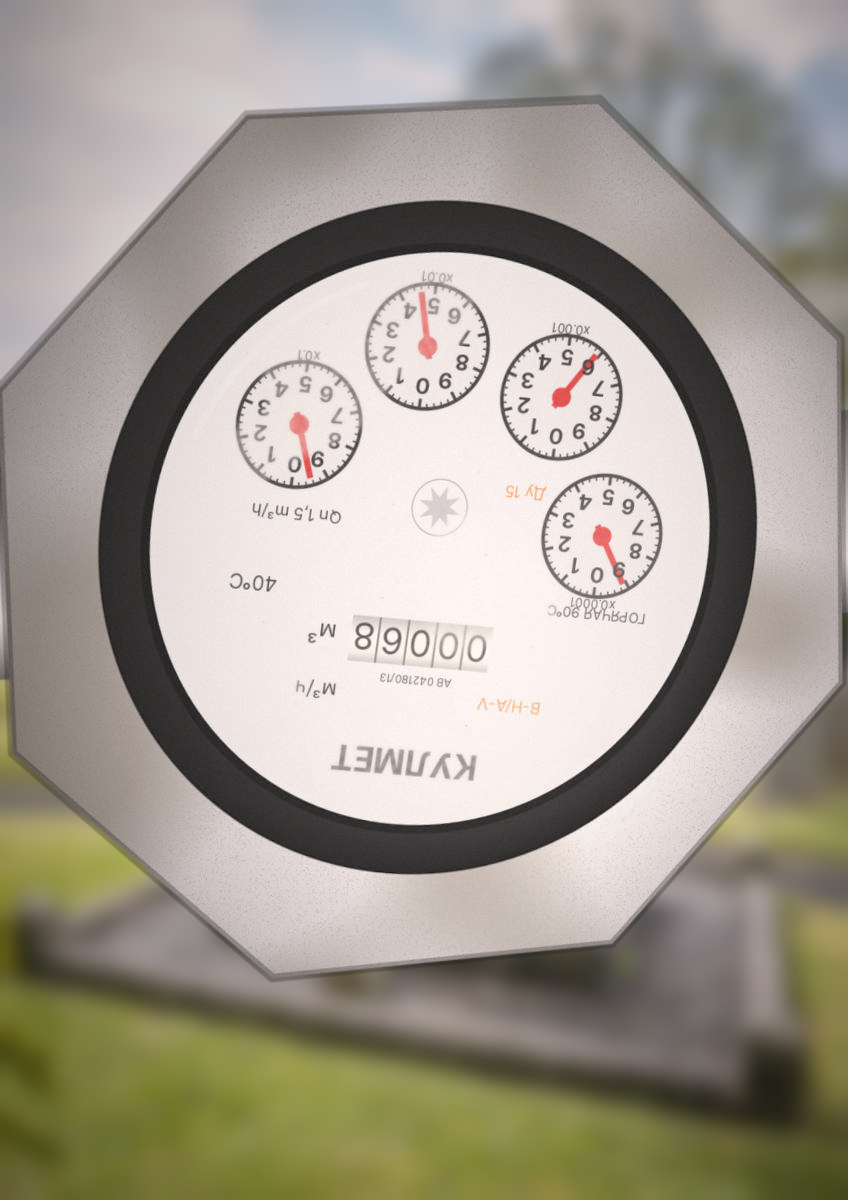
67.9459 m³
